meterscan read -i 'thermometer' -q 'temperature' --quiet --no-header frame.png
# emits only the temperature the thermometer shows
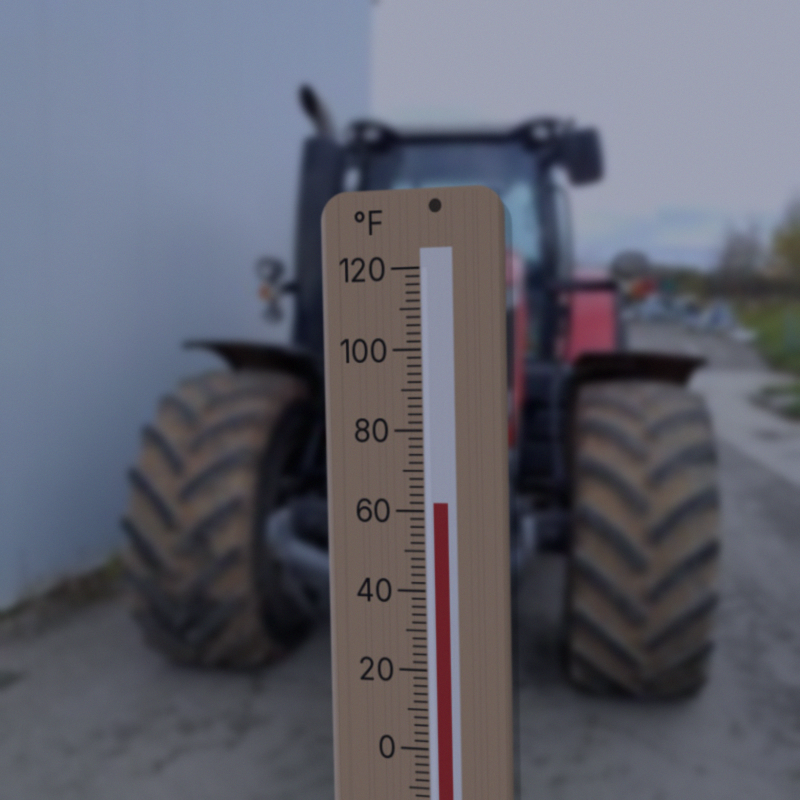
62 °F
